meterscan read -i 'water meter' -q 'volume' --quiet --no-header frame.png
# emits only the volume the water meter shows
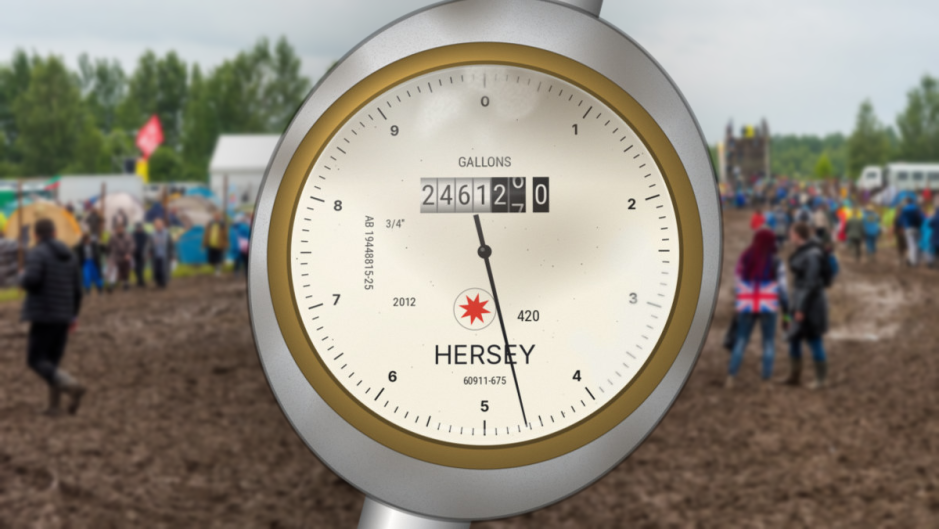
2461264.6 gal
